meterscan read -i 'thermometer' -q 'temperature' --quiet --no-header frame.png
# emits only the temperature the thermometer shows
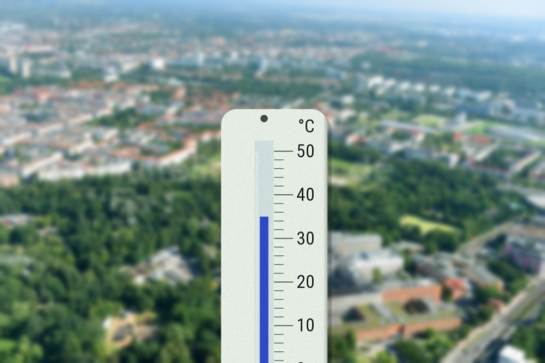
35 °C
